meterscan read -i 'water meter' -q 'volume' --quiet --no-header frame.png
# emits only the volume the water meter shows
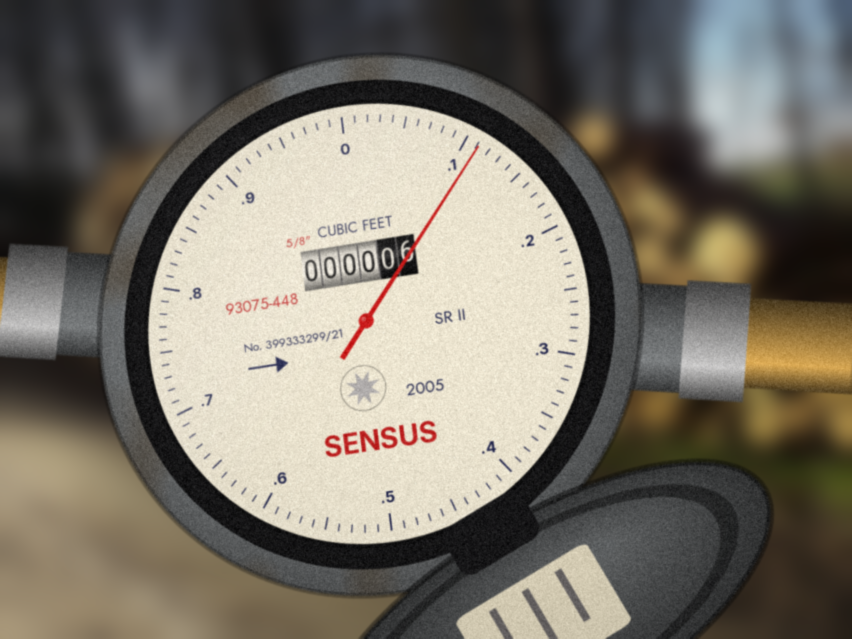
6.11 ft³
